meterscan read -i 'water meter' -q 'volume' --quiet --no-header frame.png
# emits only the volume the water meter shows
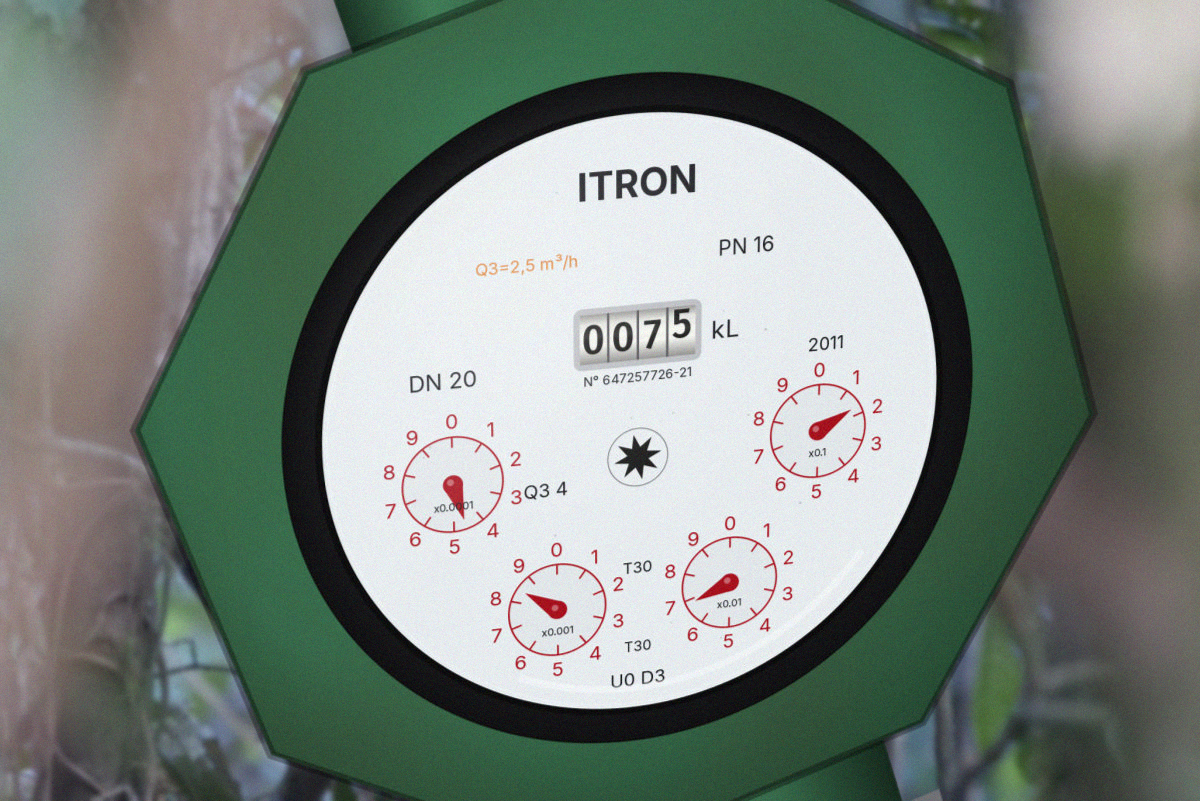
75.1684 kL
